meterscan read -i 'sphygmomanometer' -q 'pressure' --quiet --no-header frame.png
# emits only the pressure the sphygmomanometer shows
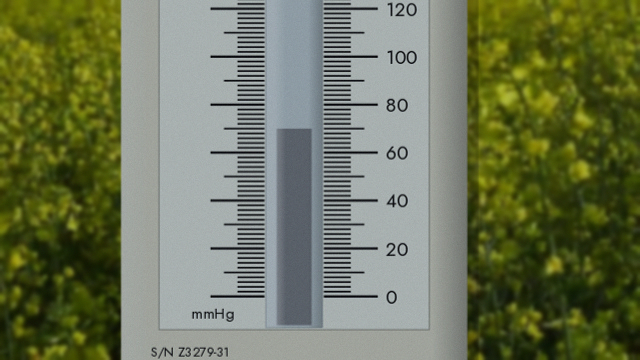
70 mmHg
